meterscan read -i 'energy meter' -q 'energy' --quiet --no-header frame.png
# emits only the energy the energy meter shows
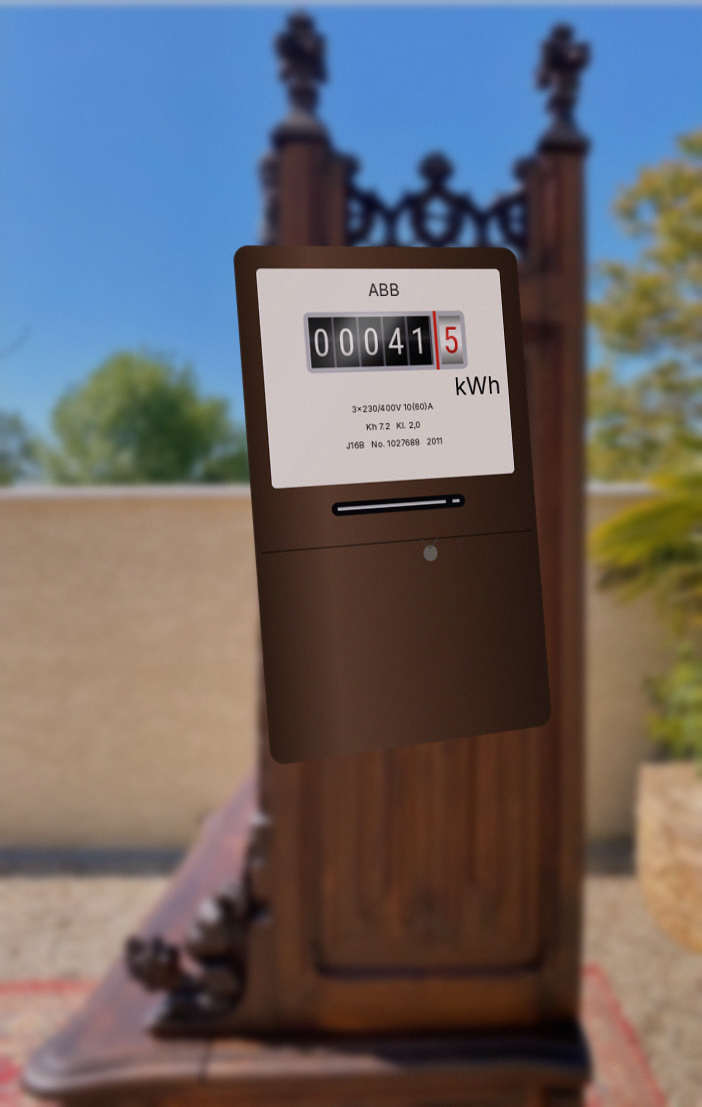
41.5 kWh
